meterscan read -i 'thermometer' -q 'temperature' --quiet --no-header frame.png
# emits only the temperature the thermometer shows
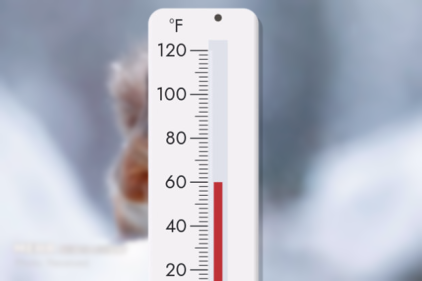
60 °F
